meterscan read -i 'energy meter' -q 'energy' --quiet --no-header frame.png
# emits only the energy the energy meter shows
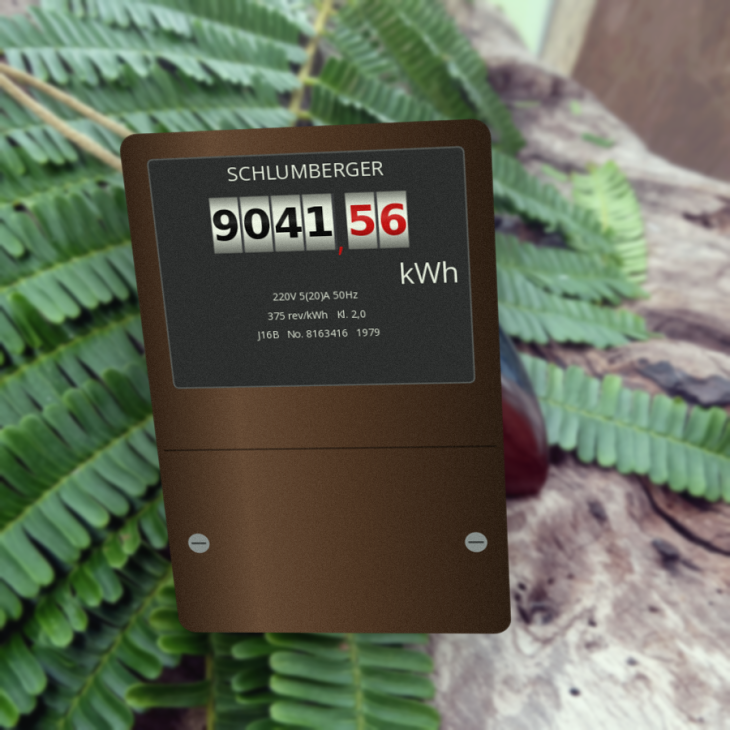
9041.56 kWh
